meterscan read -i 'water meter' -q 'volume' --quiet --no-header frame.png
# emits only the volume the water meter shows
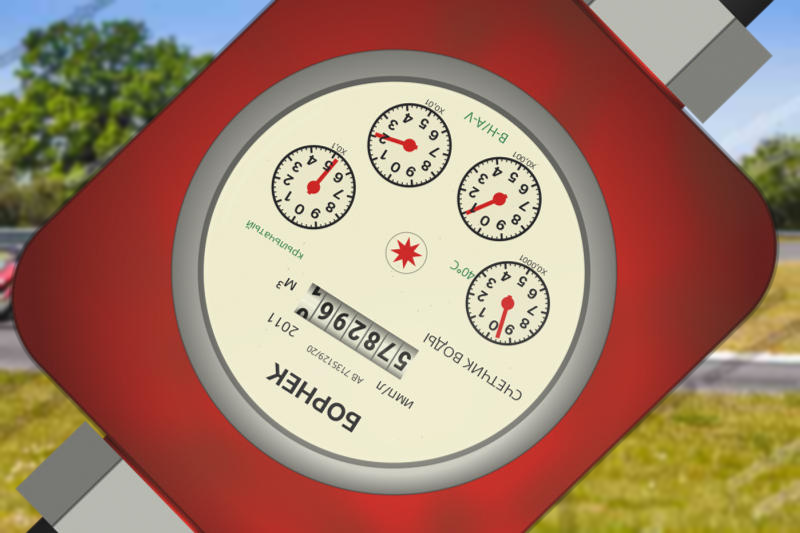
5782960.5209 m³
